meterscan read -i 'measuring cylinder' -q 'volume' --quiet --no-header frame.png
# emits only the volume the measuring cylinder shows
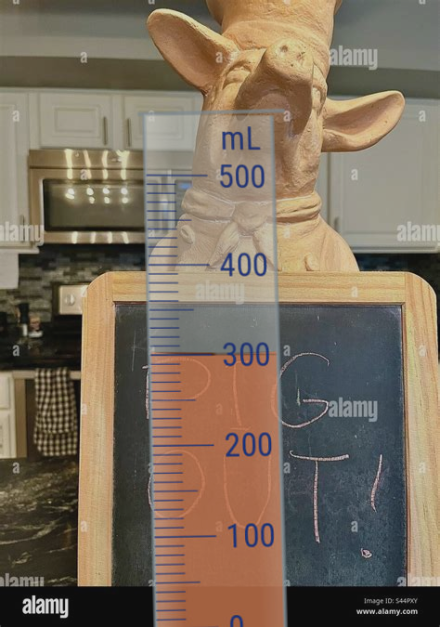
300 mL
